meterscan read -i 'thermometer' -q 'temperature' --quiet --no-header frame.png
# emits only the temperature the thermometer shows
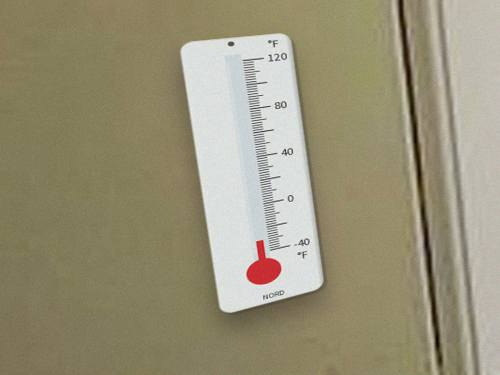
-30 °F
